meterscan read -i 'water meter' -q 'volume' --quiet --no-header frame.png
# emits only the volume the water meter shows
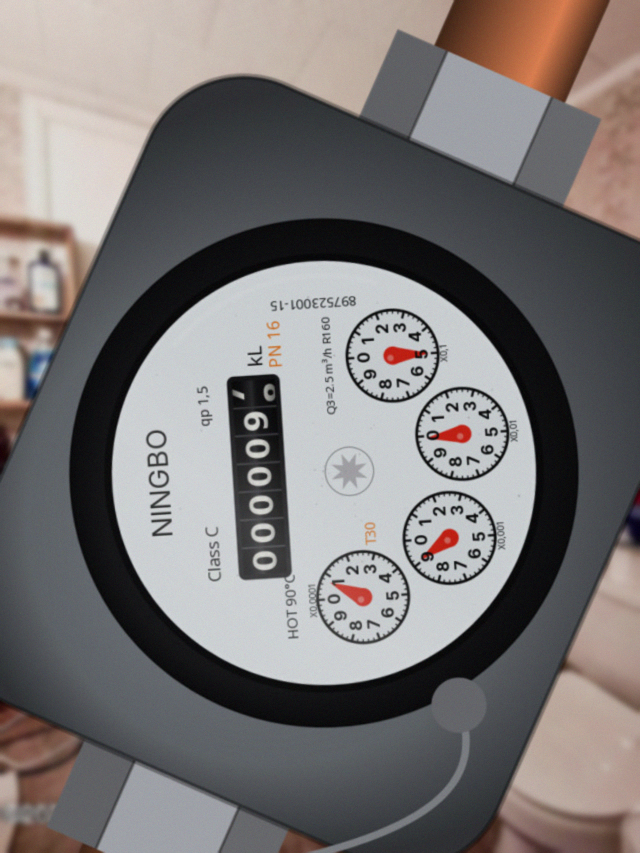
97.4990 kL
